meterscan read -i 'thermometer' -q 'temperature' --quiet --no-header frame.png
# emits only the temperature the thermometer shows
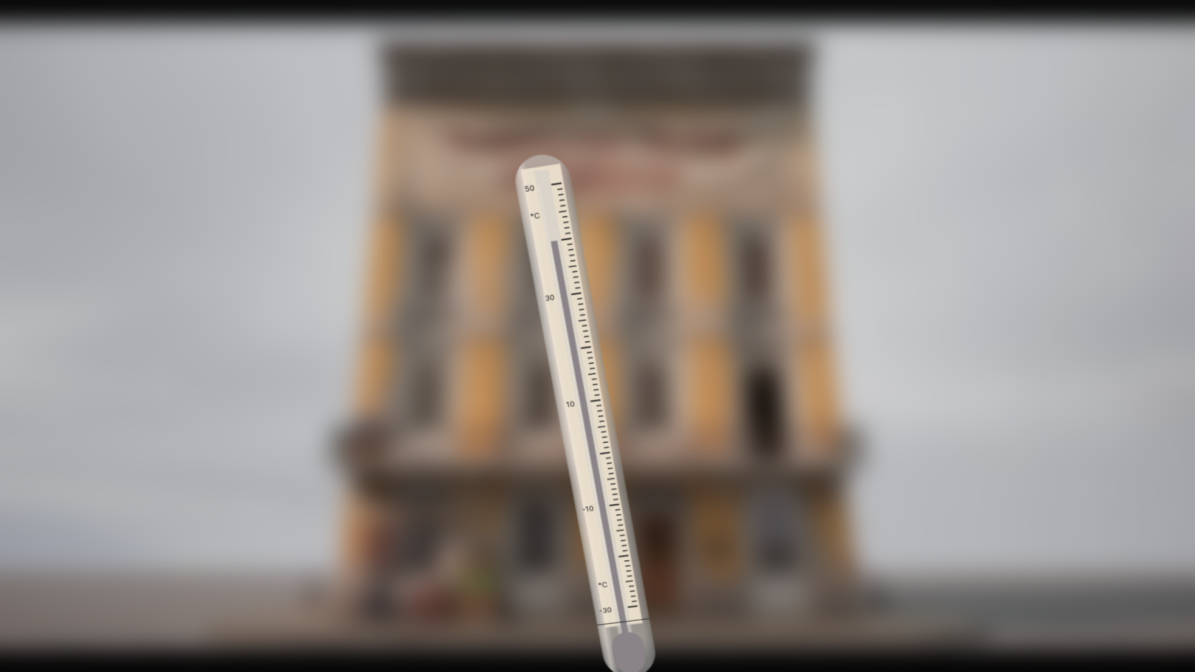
40 °C
